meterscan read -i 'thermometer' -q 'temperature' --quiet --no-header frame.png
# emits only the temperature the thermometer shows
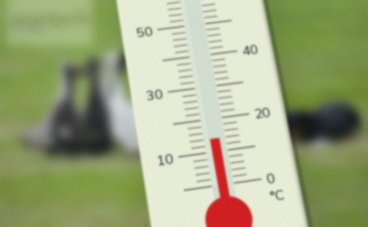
14 °C
